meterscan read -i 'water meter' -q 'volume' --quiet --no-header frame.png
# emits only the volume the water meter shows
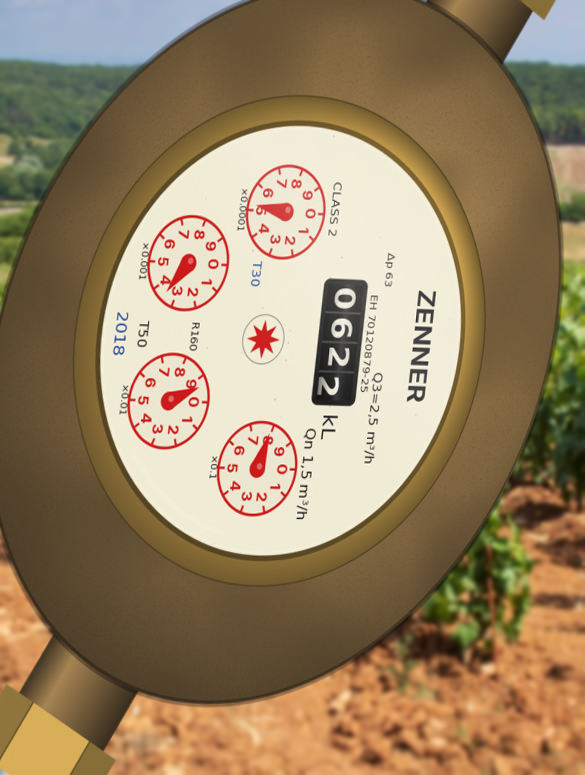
621.7935 kL
